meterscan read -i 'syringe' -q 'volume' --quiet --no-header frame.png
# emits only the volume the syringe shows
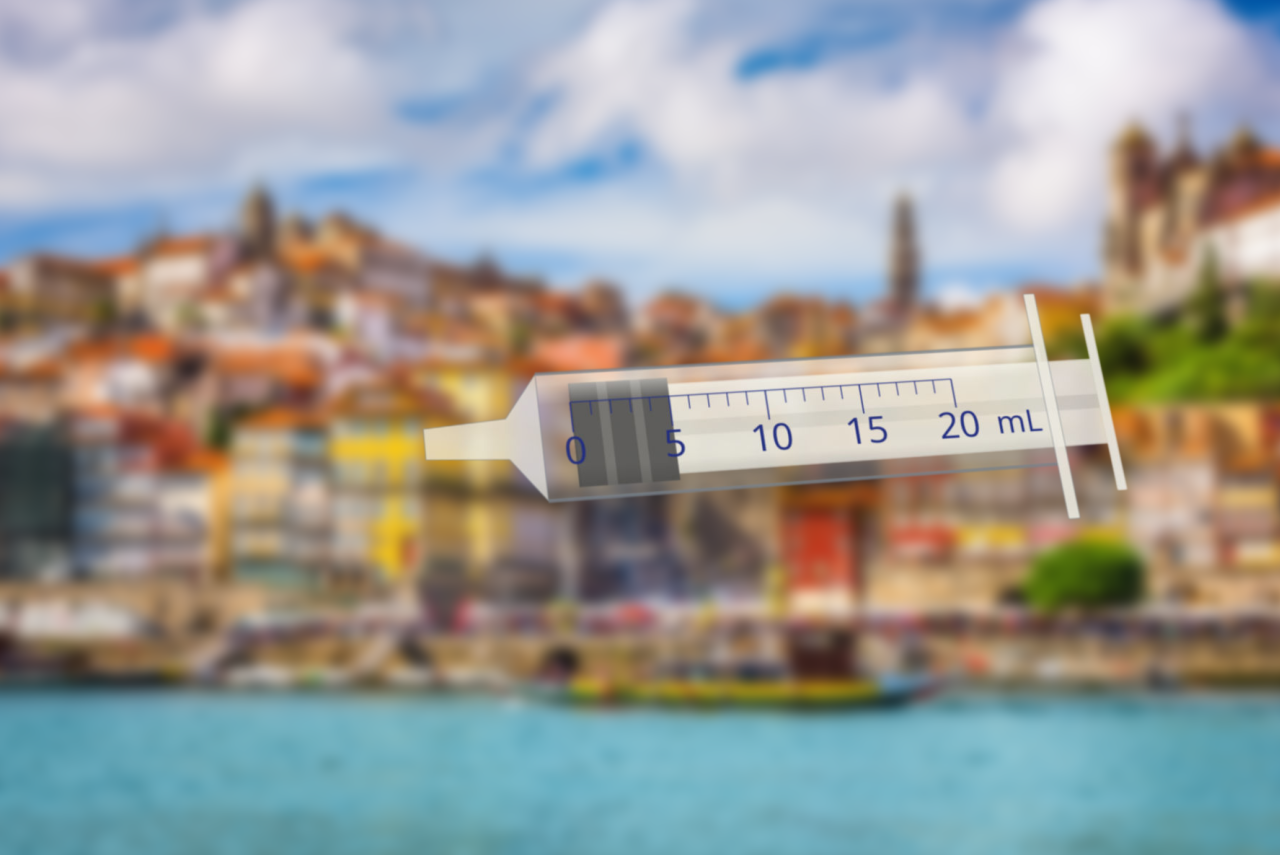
0 mL
